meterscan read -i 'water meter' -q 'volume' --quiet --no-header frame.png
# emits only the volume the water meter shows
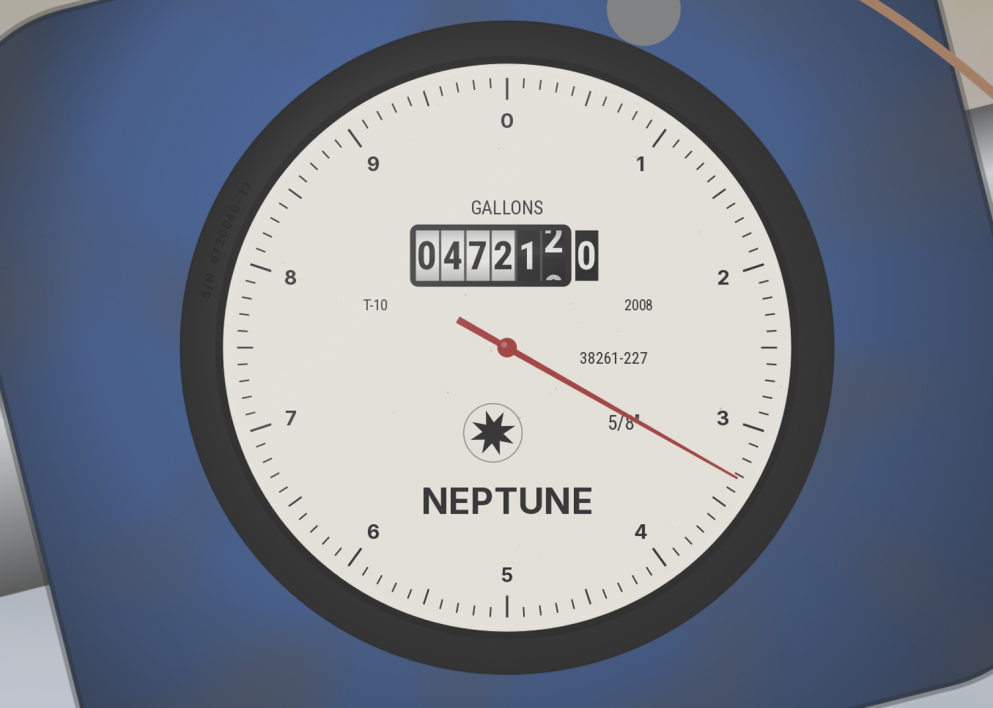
472123.3 gal
